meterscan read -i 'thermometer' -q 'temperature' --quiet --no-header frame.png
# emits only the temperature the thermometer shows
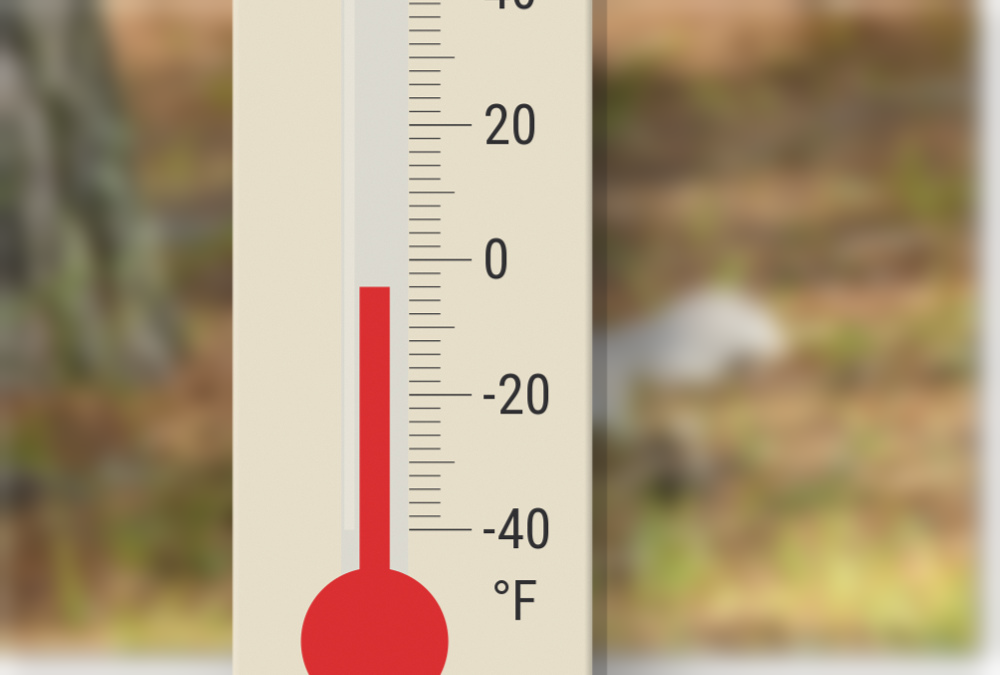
-4 °F
